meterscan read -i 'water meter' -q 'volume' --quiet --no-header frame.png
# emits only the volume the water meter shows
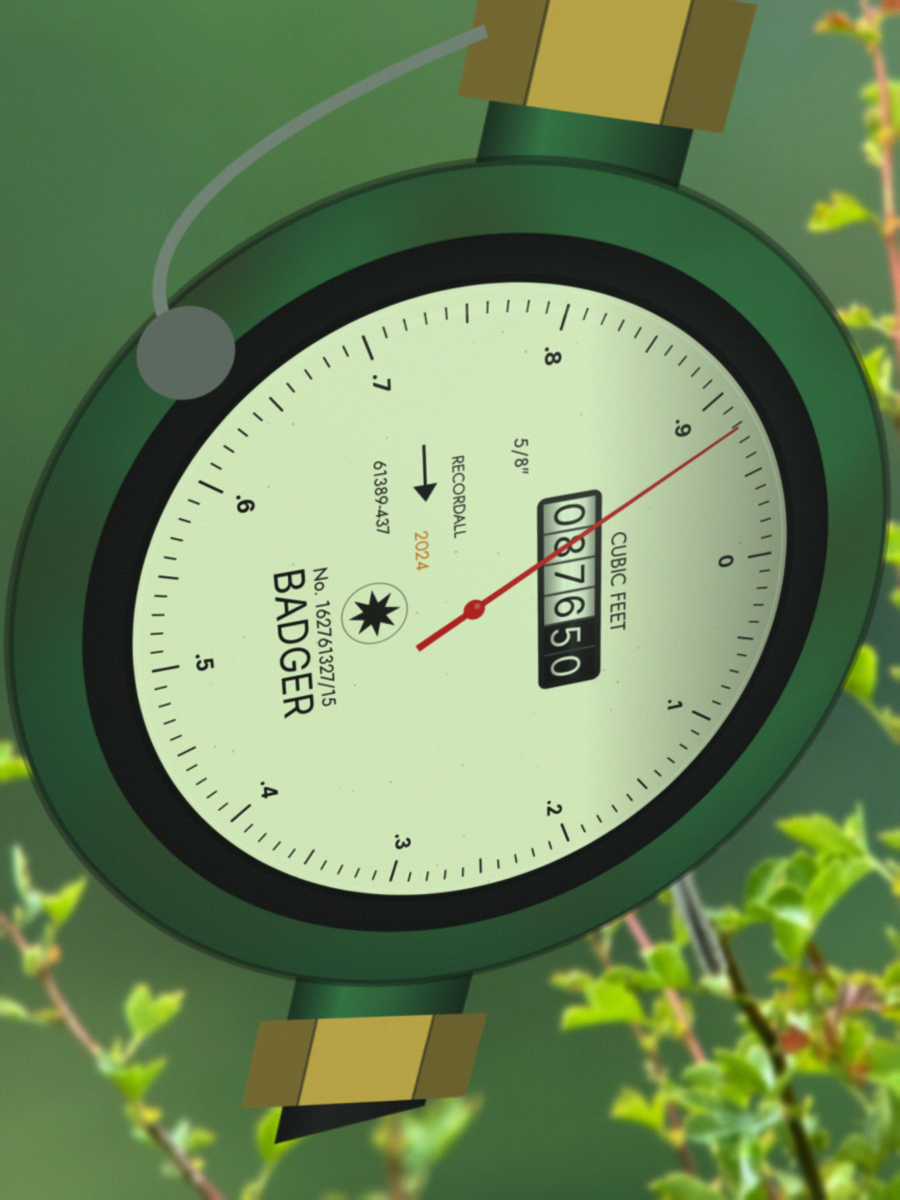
87649.92 ft³
